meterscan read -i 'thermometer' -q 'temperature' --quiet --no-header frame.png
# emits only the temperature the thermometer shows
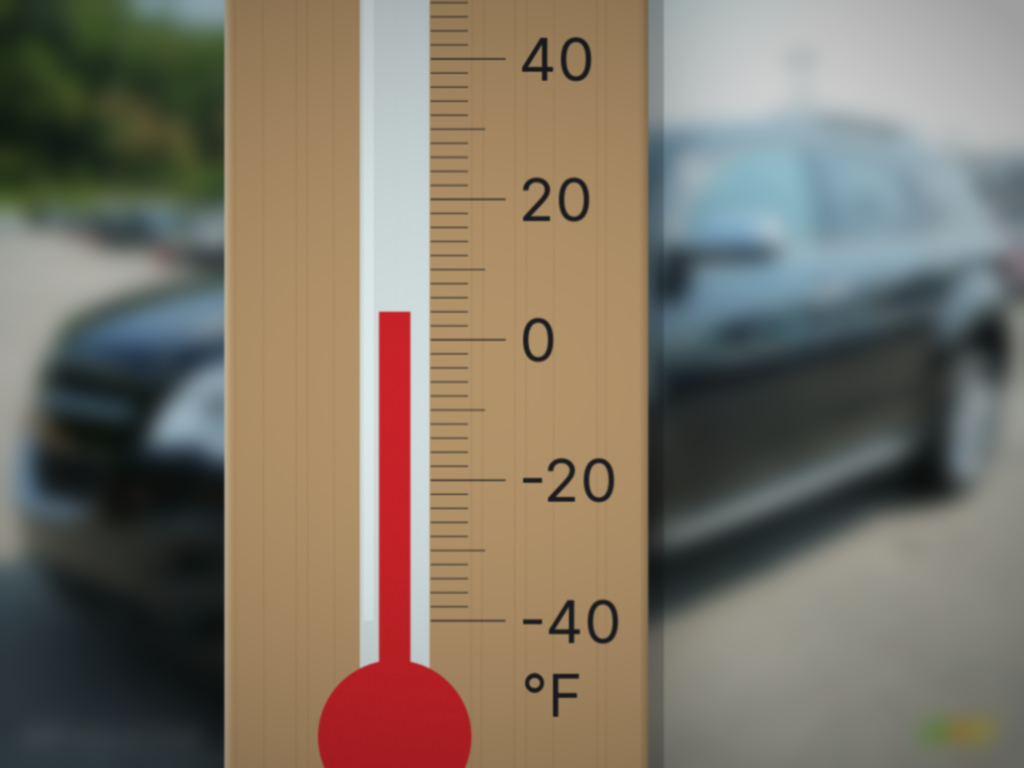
4 °F
